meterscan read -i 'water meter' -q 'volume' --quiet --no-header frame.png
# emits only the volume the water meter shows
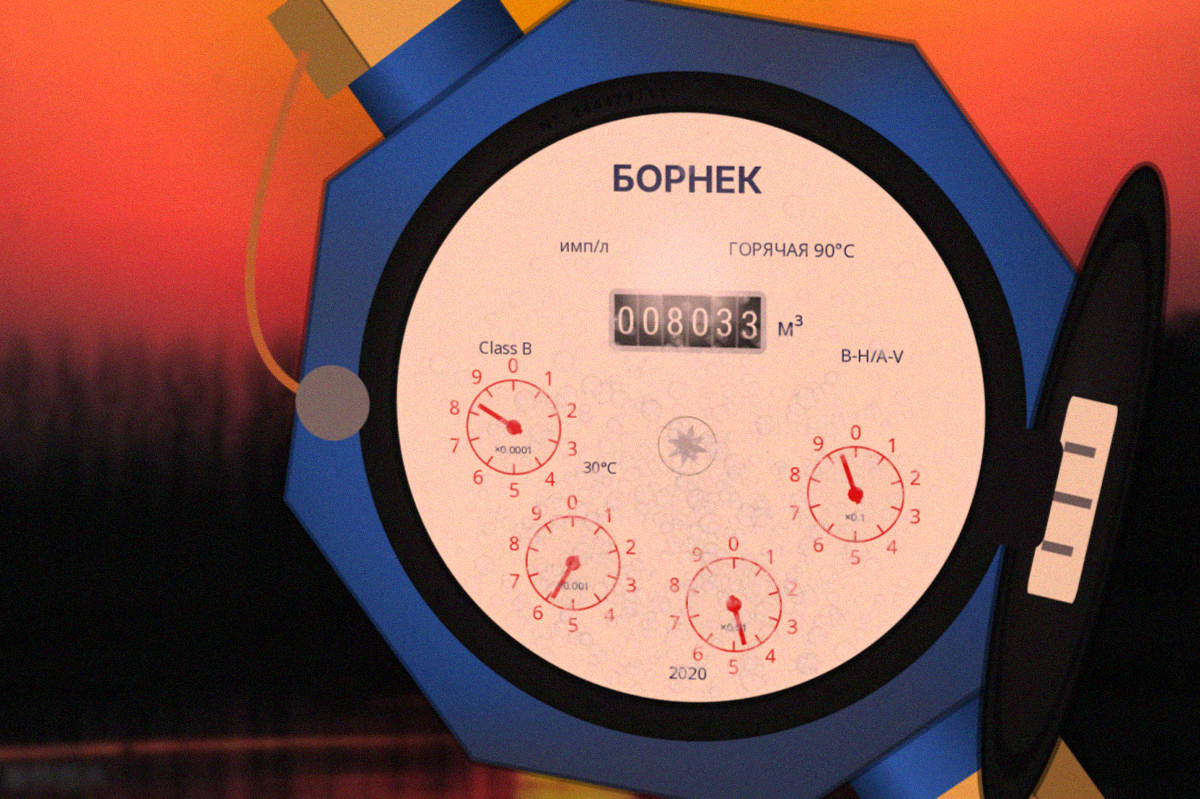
8032.9458 m³
